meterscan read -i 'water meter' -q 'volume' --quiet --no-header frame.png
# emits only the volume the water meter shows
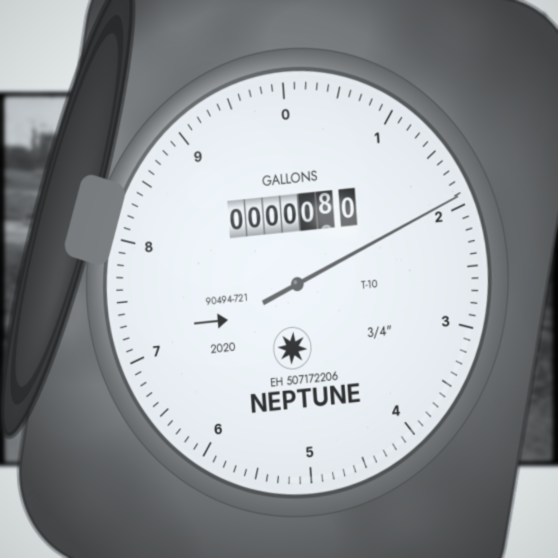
81.9 gal
